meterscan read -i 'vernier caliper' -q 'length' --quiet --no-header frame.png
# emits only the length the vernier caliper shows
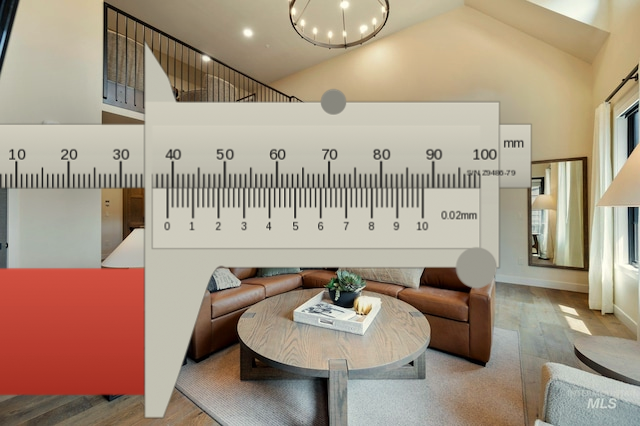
39.0 mm
